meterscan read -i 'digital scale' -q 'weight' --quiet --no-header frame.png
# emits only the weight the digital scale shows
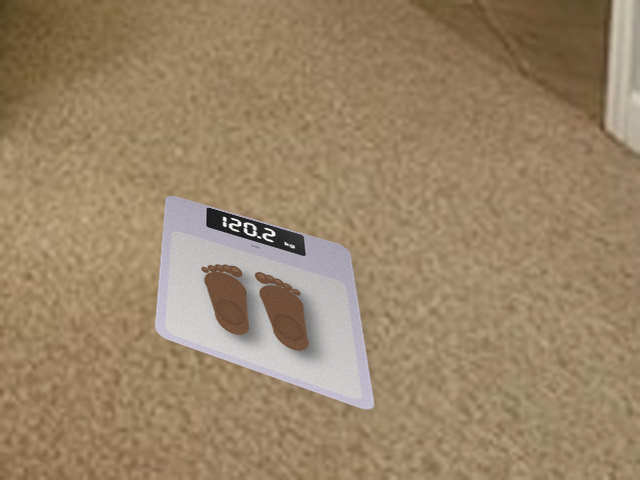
120.2 kg
